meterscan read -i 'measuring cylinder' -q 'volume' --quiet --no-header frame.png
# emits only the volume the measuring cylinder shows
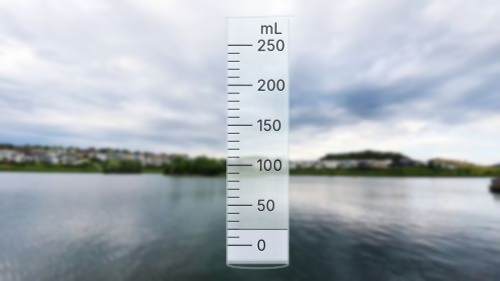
20 mL
